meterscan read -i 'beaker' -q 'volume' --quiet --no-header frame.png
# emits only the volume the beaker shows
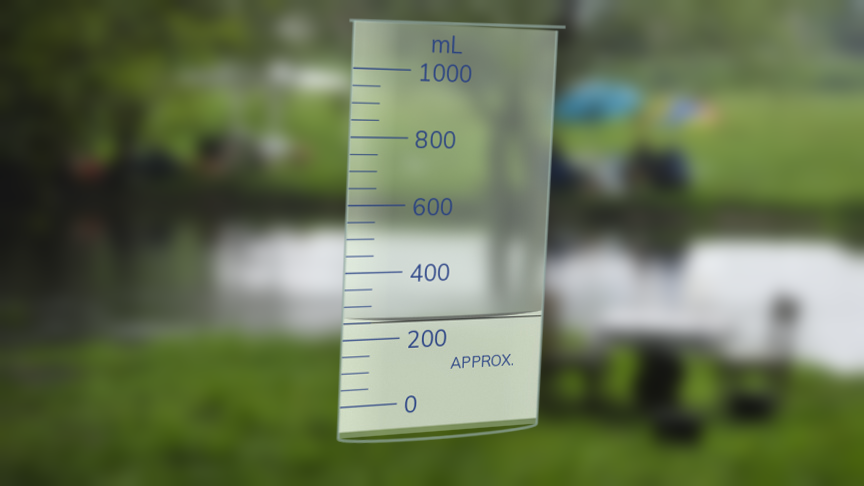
250 mL
